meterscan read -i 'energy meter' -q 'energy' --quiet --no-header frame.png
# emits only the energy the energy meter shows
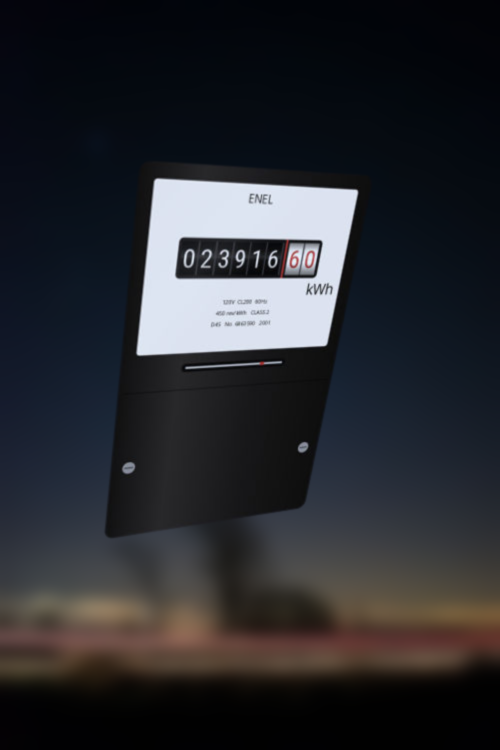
23916.60 kWh
